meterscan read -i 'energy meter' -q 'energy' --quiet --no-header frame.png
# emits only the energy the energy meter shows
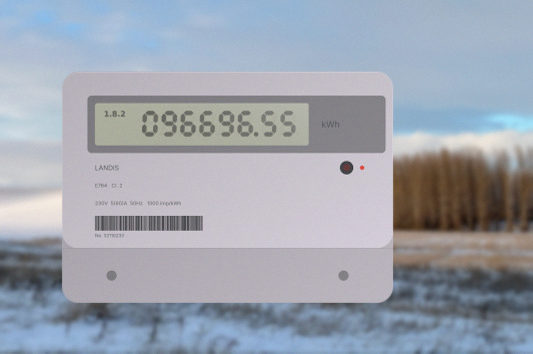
96696.55 kWh
